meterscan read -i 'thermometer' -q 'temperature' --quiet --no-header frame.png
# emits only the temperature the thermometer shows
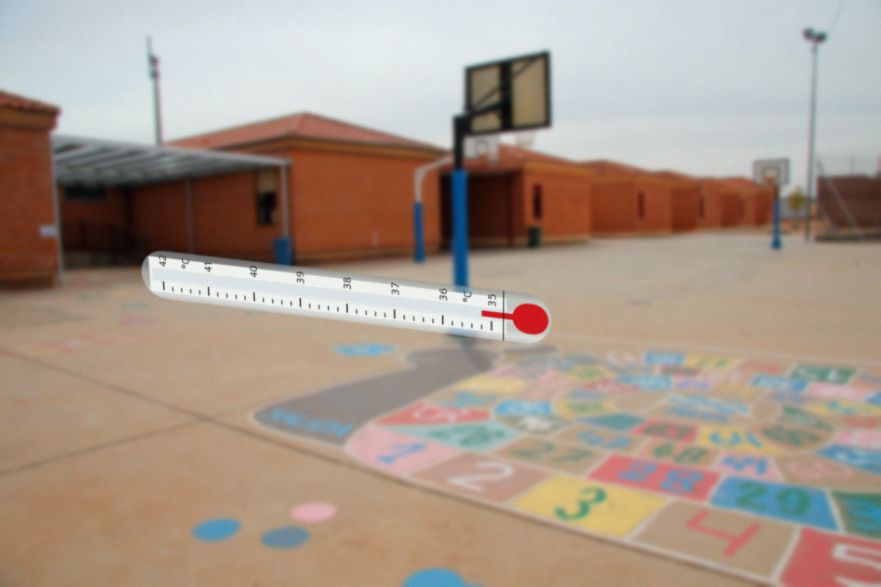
35.2 °C
